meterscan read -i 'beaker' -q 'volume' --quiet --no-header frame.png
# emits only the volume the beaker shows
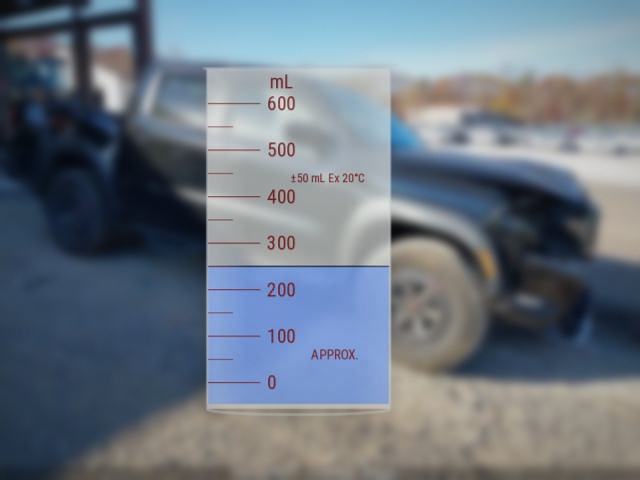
250 mL
